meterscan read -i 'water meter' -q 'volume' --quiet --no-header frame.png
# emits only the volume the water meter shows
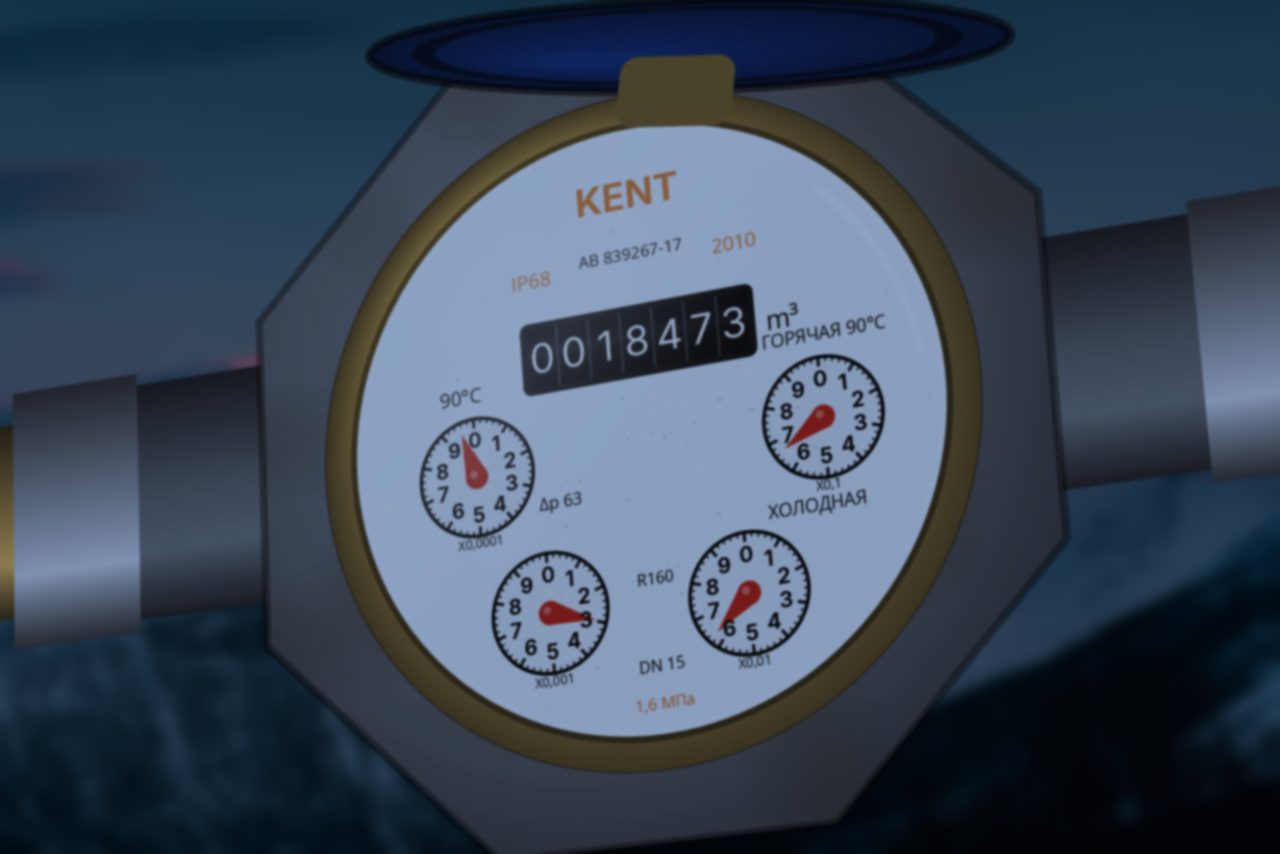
18473.6629 m³
